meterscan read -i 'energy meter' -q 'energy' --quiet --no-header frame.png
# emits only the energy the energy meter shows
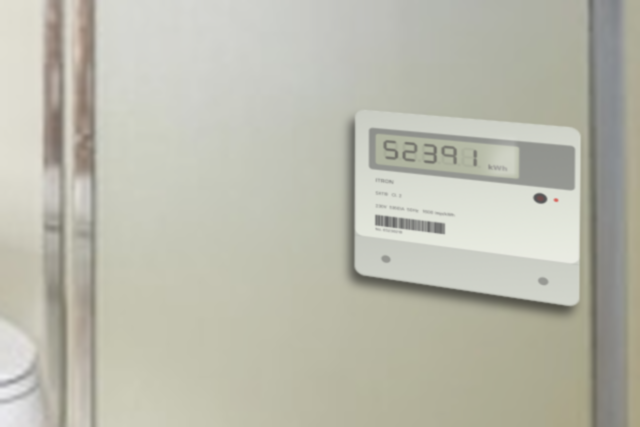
52391 kWh
